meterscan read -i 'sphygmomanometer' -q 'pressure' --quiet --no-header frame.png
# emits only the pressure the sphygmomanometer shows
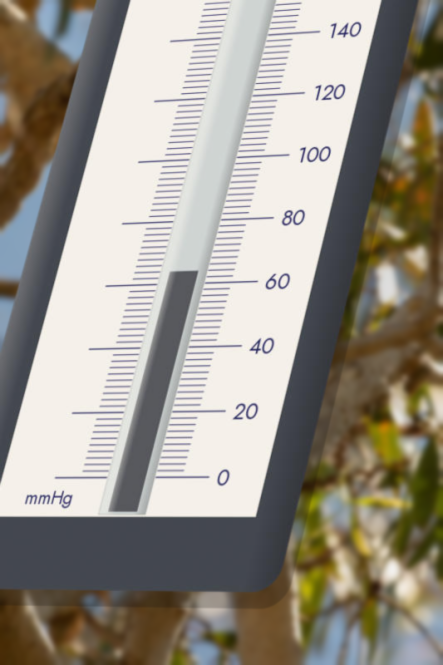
64 mmHg
